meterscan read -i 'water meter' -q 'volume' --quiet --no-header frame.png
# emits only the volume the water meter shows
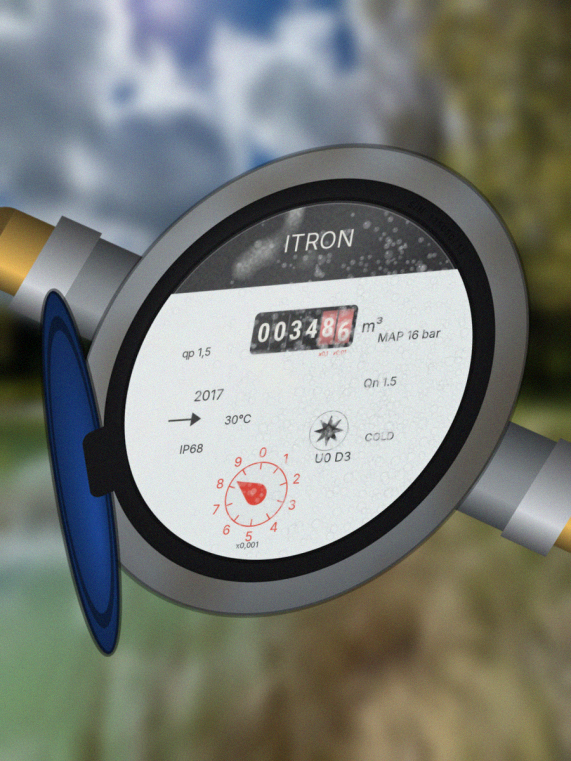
34.858 m³
